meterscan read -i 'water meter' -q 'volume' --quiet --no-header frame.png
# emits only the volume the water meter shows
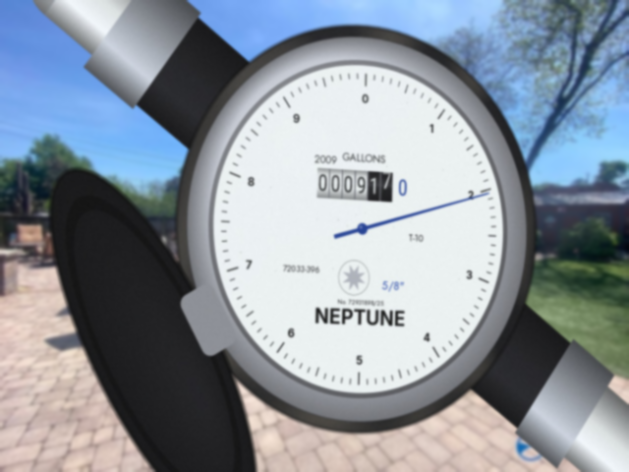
9172.0 gal
